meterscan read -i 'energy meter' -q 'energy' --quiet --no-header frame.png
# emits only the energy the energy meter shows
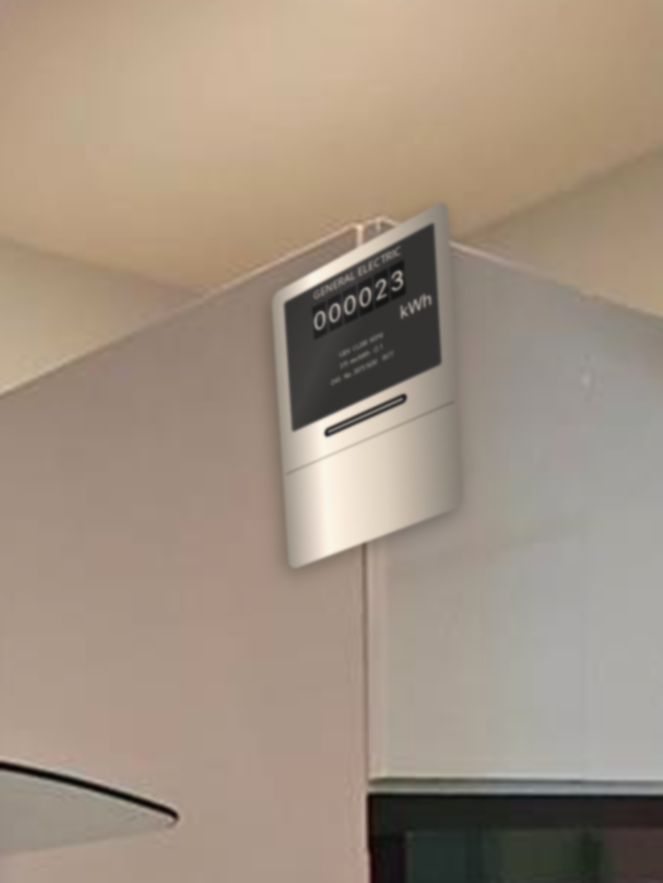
23 kWh
